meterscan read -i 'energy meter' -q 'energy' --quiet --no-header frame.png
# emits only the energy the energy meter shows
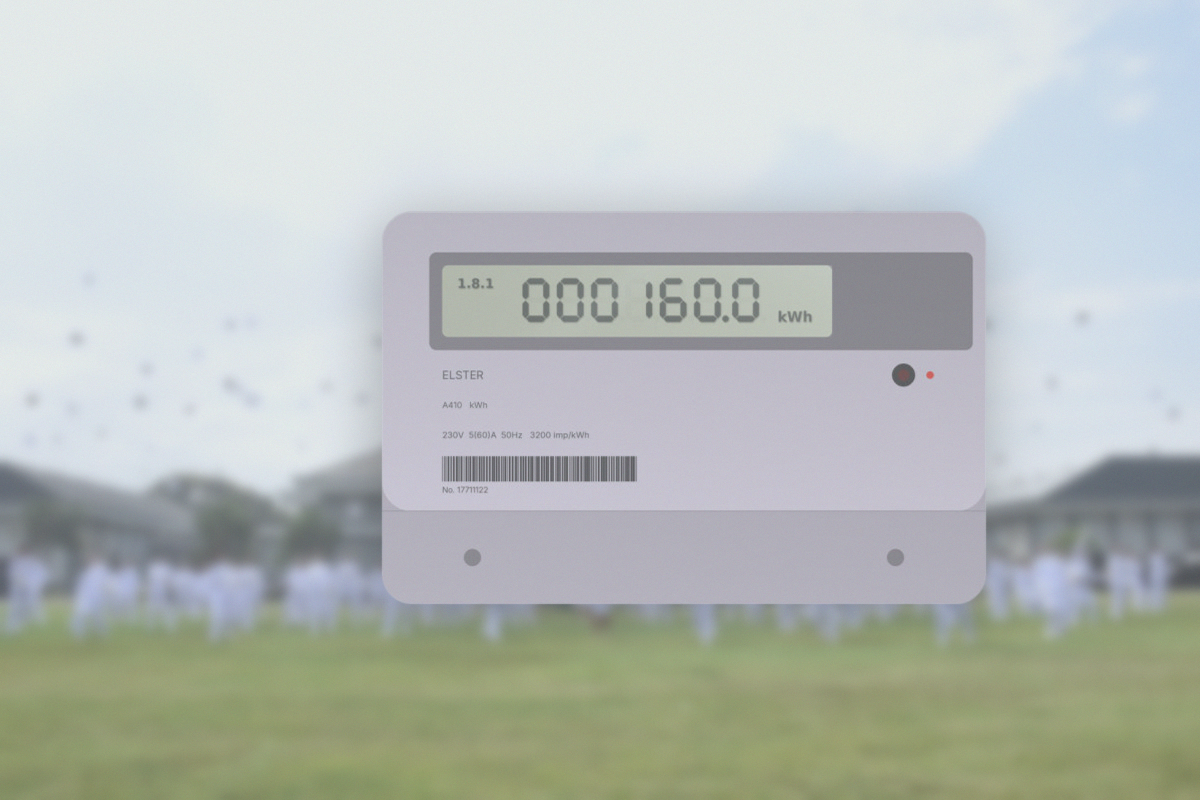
160.0 kWh
